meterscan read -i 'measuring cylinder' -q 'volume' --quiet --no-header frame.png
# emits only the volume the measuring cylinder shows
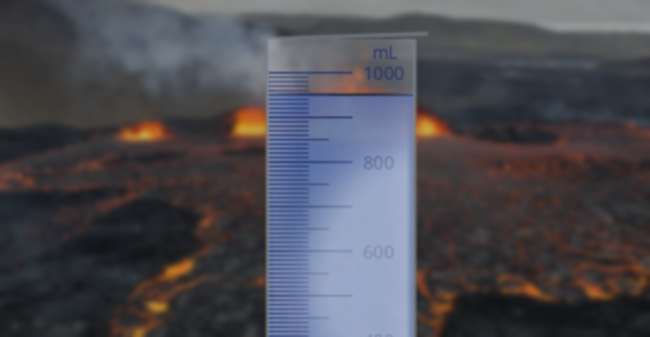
950 mL
